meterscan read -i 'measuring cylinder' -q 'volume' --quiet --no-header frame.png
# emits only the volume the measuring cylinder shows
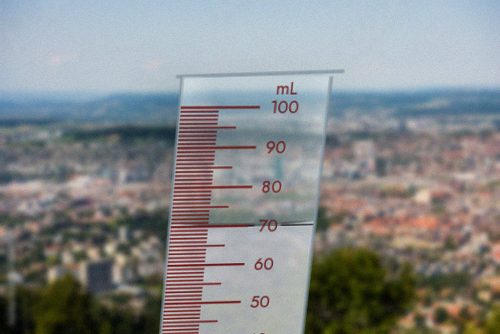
70 mL
